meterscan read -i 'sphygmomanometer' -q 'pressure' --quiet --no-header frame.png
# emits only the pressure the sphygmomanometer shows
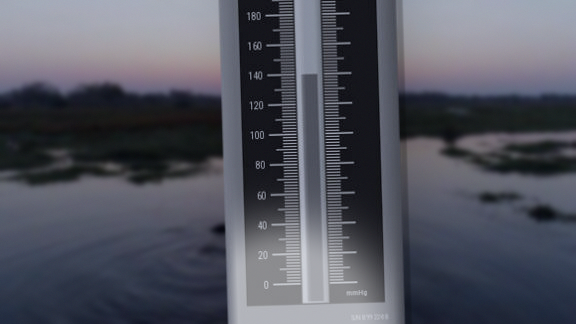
140 mmHg
